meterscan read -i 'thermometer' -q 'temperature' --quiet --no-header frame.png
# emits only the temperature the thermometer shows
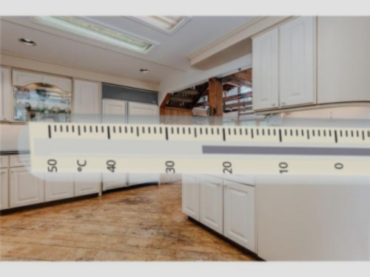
24 °C
